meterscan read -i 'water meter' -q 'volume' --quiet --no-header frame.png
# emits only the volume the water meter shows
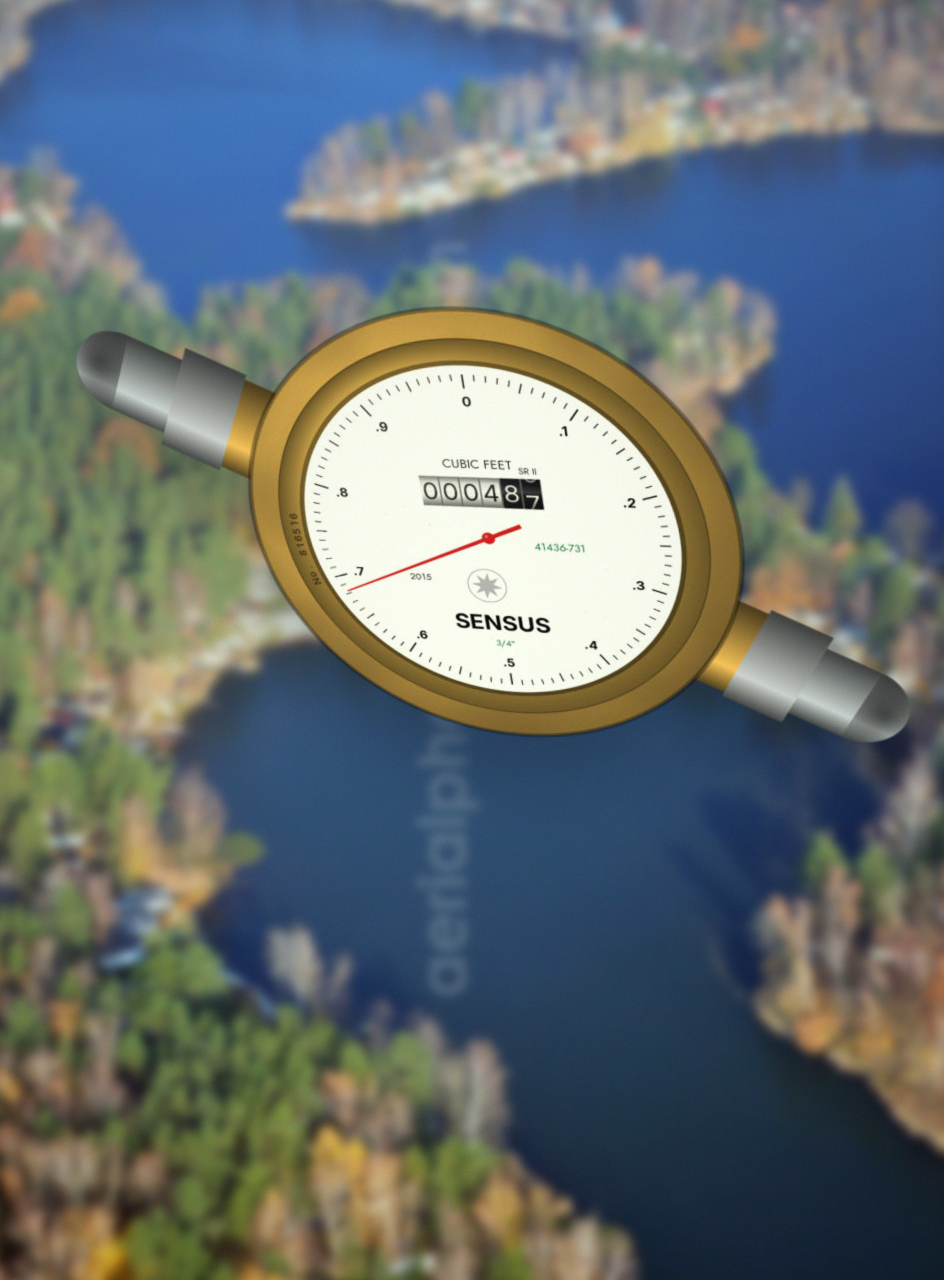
486.68 ft³
